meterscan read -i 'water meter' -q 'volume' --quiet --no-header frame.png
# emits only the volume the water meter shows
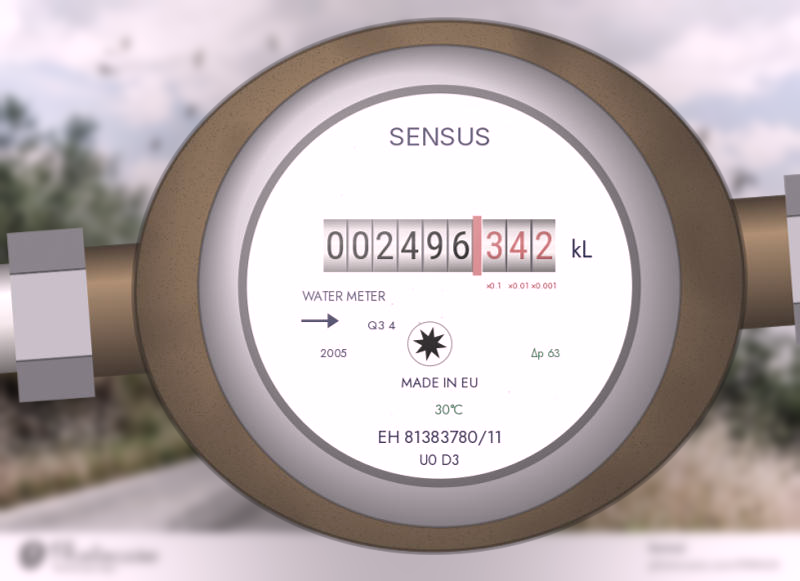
2496.342 kL
